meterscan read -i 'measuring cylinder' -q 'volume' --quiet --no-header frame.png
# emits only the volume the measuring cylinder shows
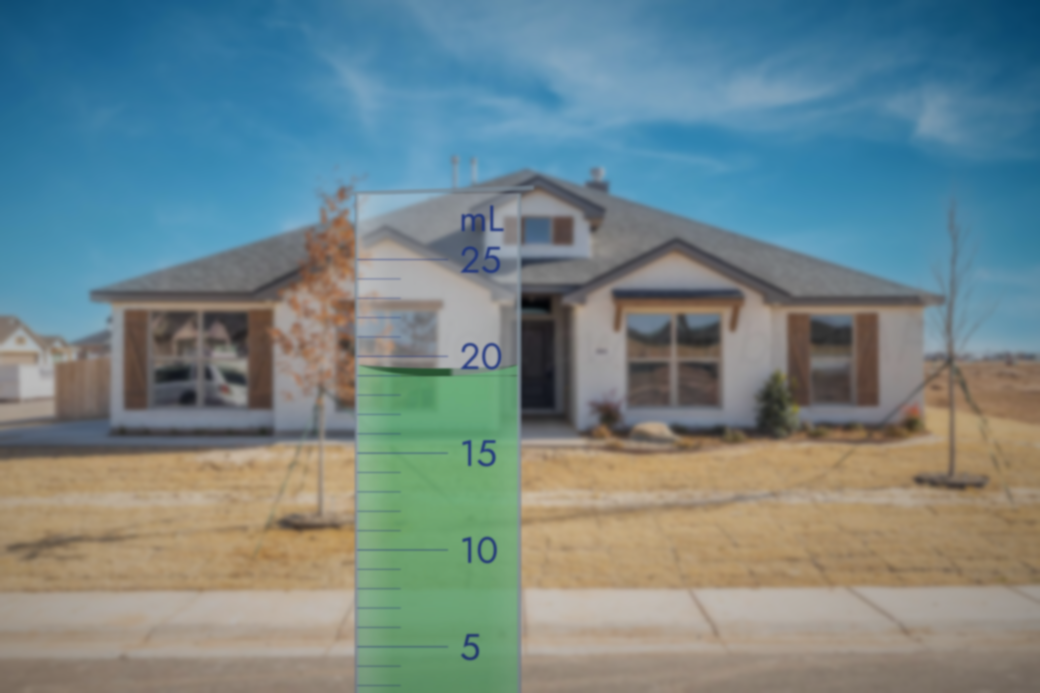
19 mL
